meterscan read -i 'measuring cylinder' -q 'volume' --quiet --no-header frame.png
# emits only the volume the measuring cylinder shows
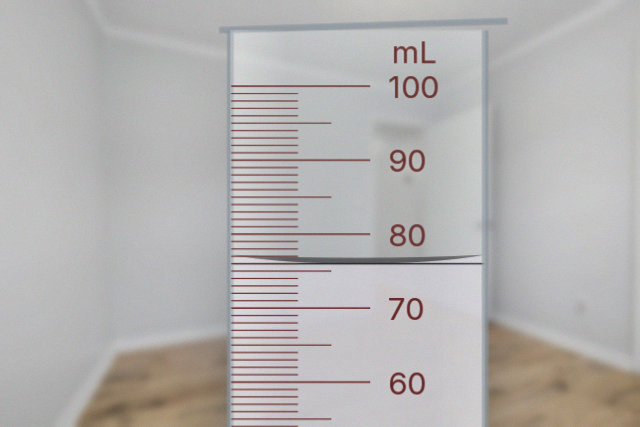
76 mL
